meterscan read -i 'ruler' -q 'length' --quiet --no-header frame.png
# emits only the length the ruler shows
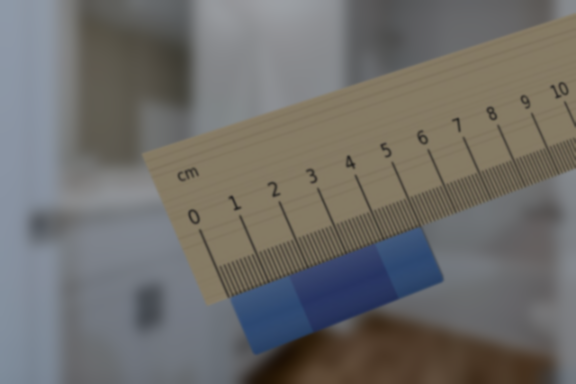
5 cm
